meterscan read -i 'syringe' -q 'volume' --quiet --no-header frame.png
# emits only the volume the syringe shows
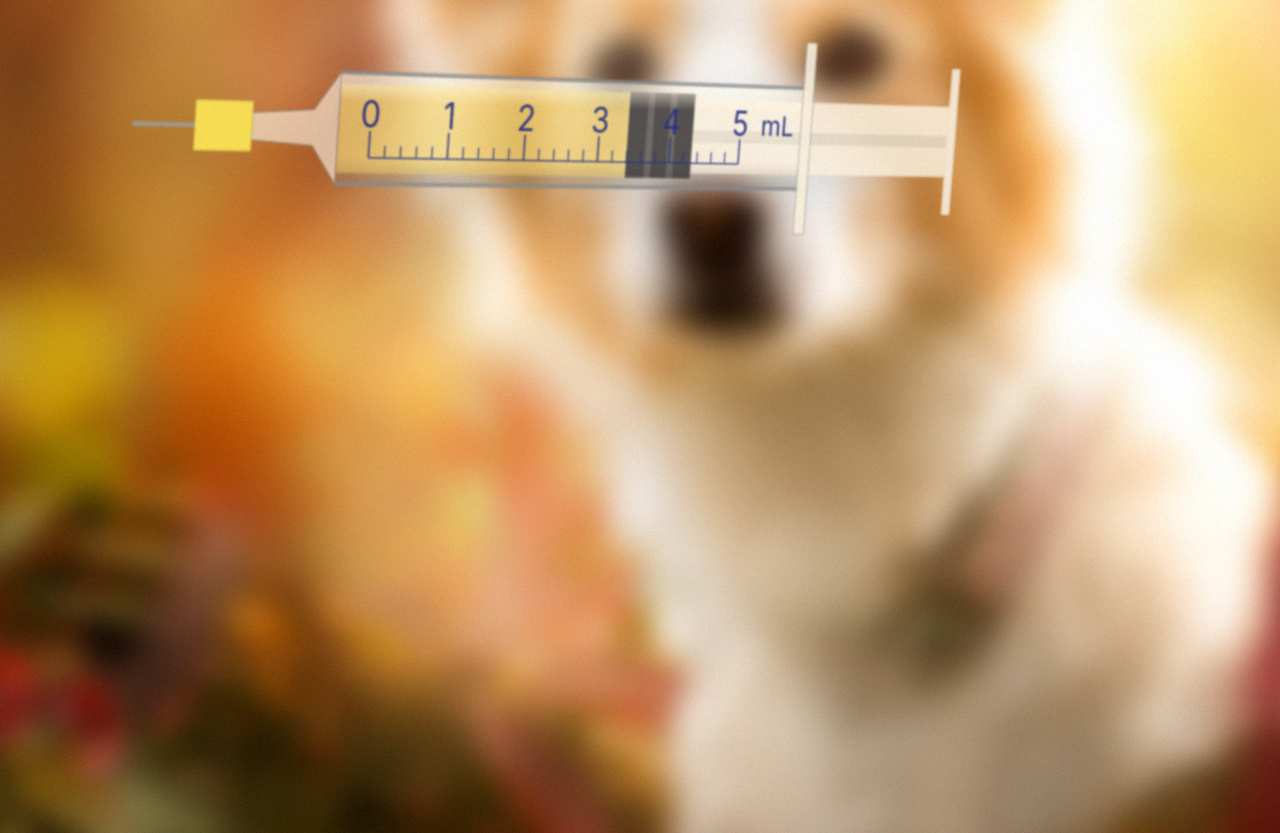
3.4 mL
